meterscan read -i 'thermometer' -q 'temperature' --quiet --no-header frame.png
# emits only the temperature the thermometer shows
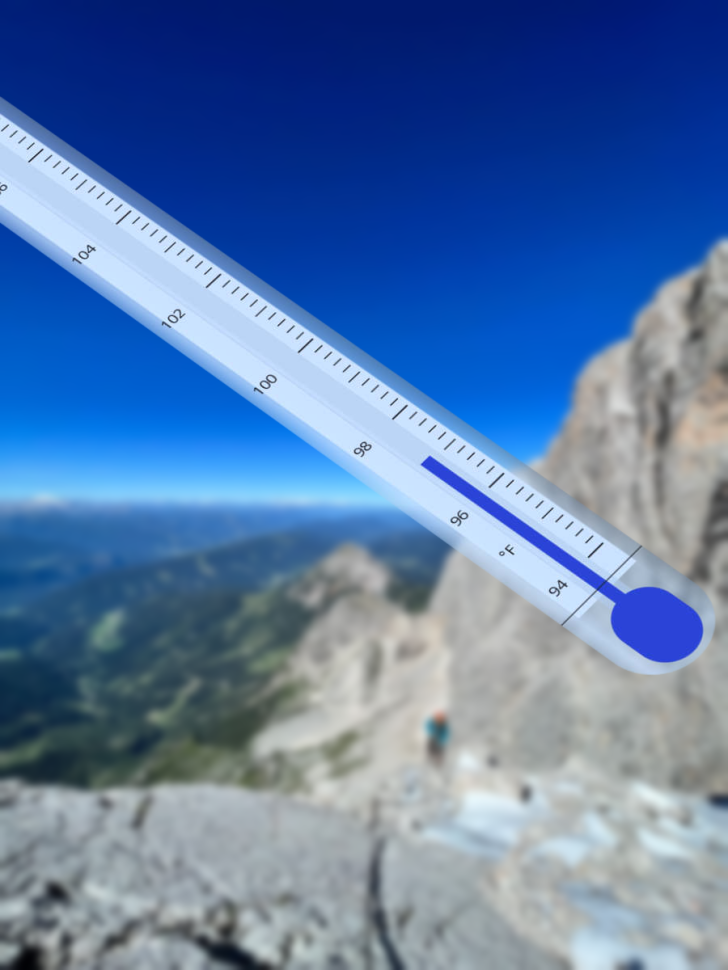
97.1 °F
